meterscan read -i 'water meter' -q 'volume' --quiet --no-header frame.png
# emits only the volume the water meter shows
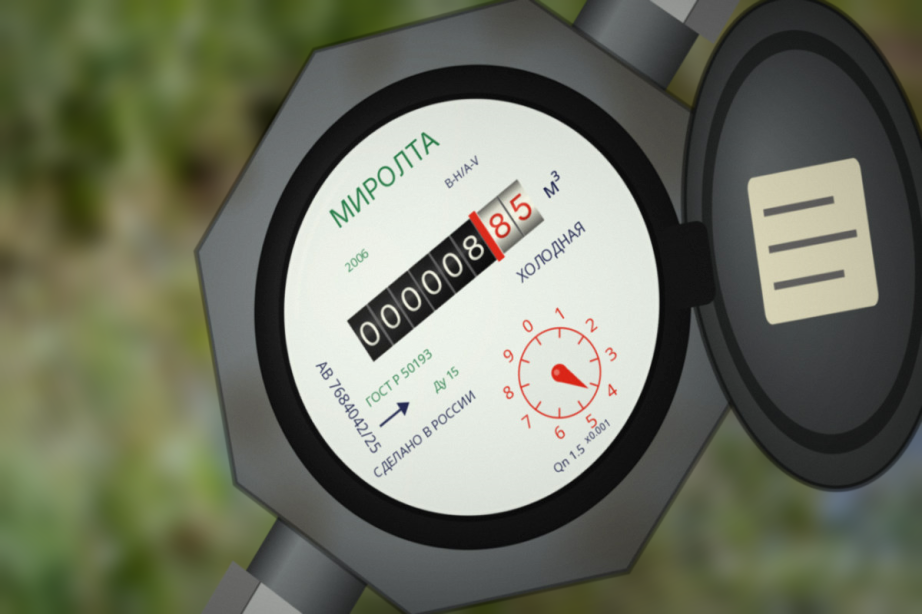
8.854 m³
